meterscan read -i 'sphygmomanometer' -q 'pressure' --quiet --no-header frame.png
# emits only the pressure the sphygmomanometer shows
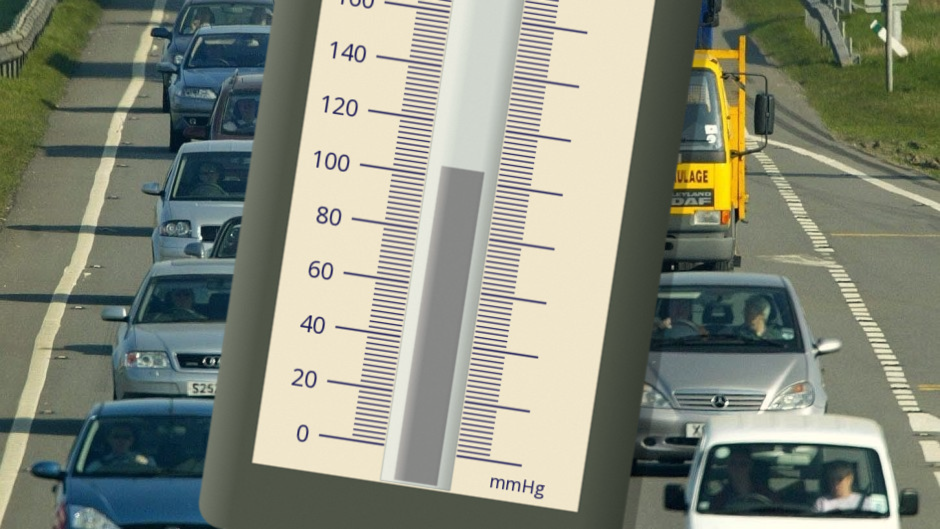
104 mmHg
